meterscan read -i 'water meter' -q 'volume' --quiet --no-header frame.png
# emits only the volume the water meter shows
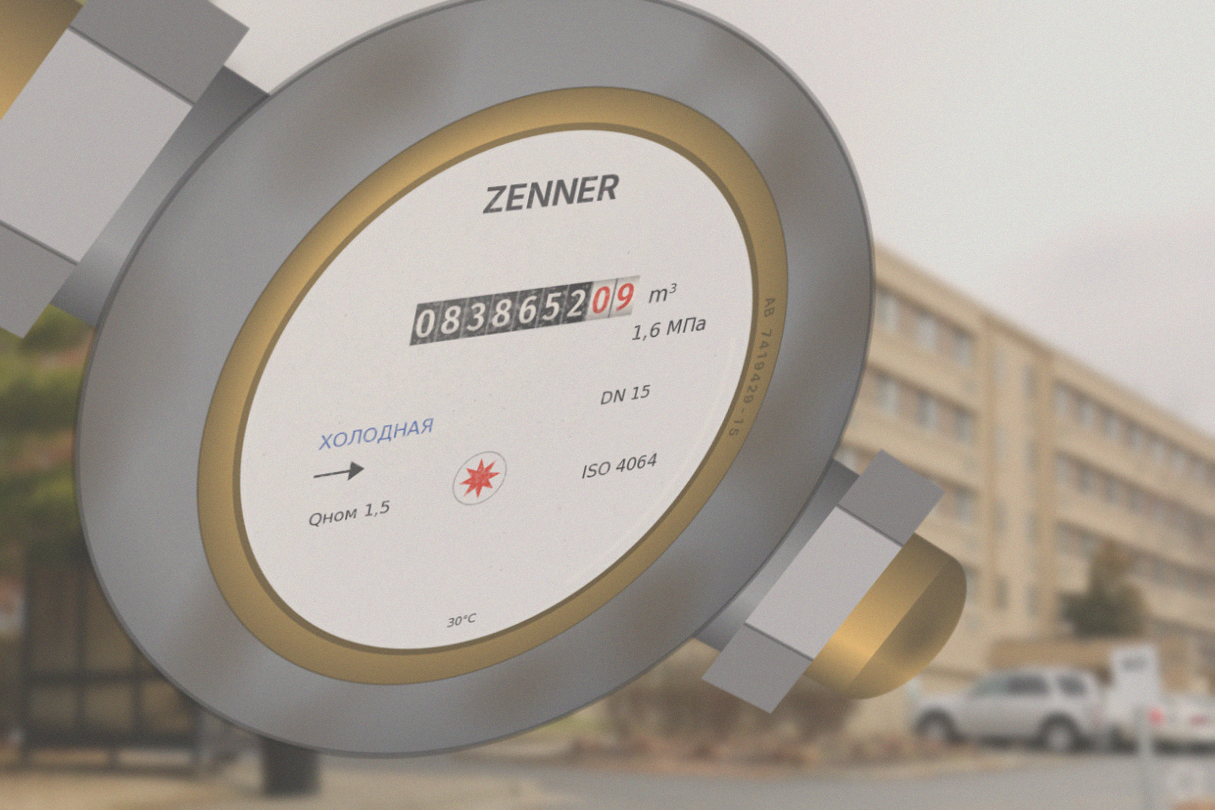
838652.09 m³
